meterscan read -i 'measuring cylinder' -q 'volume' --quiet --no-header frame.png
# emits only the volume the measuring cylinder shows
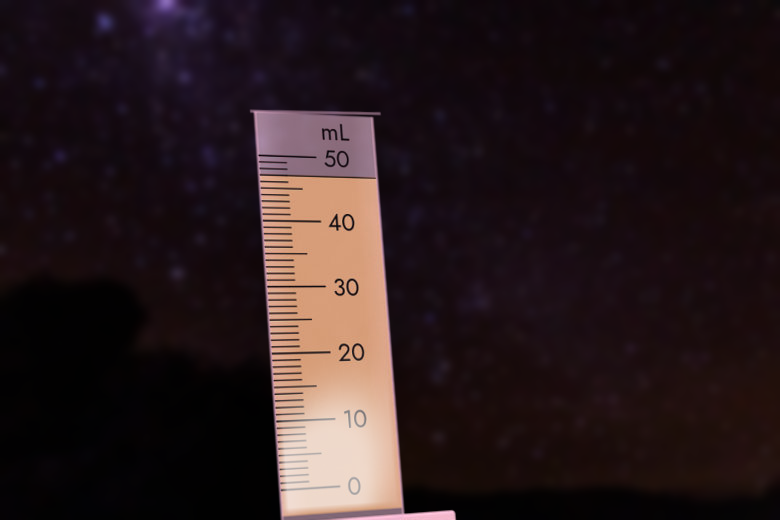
47 mL
